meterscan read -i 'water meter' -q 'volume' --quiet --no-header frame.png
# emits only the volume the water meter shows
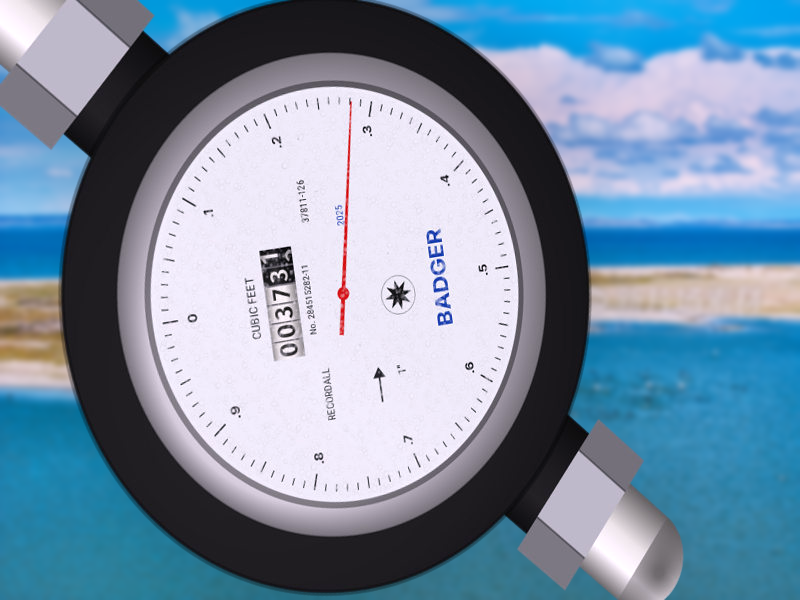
3731.28 ft³
